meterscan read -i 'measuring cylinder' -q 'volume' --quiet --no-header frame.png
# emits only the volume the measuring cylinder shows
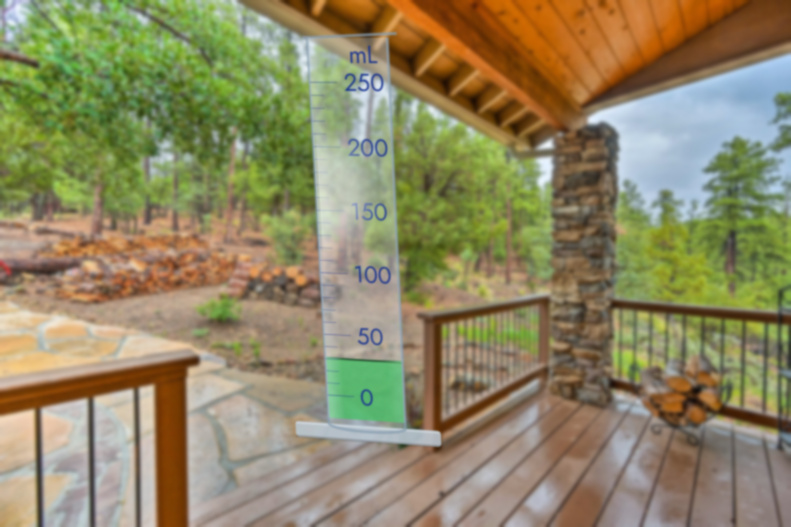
30 mL
